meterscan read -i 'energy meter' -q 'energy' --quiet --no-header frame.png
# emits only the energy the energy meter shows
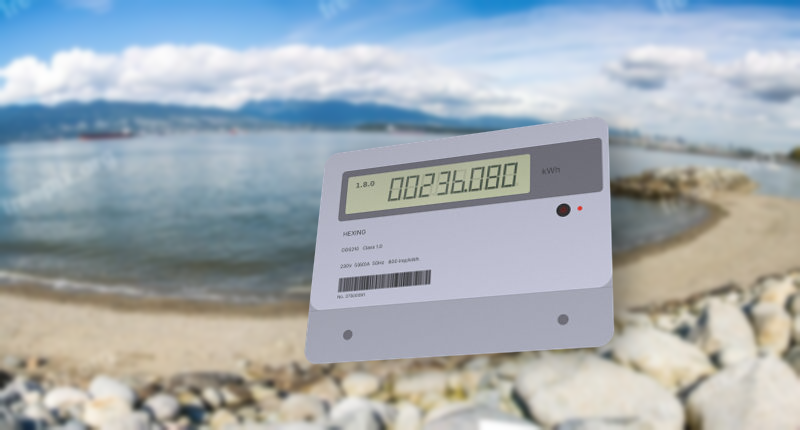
236.080 kWh
